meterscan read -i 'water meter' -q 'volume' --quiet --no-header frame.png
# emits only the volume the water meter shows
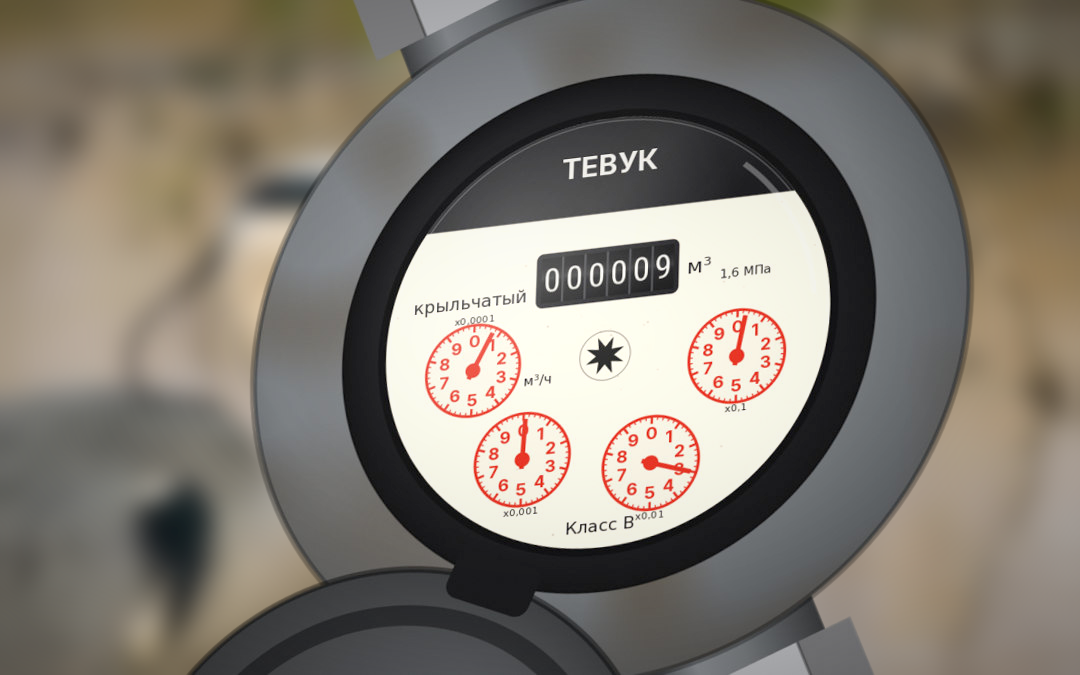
9.0300 m³
